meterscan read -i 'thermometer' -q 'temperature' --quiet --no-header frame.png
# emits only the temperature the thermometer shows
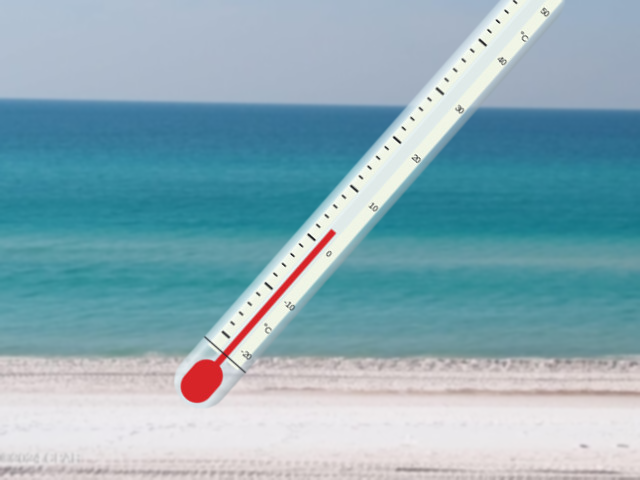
3 °C
